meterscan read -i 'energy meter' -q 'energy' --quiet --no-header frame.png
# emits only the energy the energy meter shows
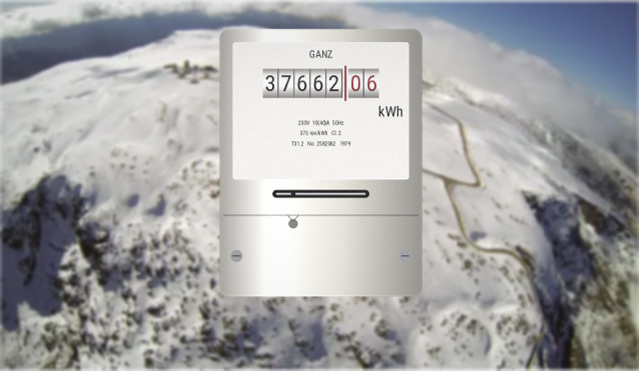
37662.06 kWh
